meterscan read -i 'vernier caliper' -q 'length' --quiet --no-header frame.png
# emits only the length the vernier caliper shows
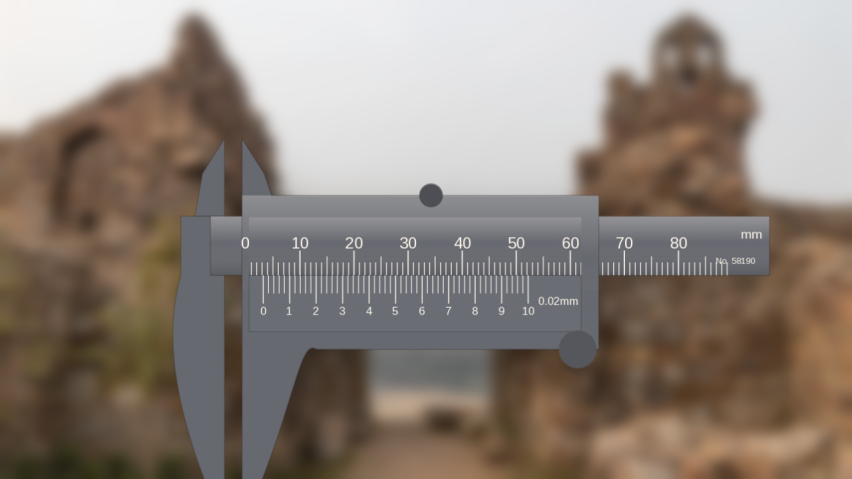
3.2 mm
